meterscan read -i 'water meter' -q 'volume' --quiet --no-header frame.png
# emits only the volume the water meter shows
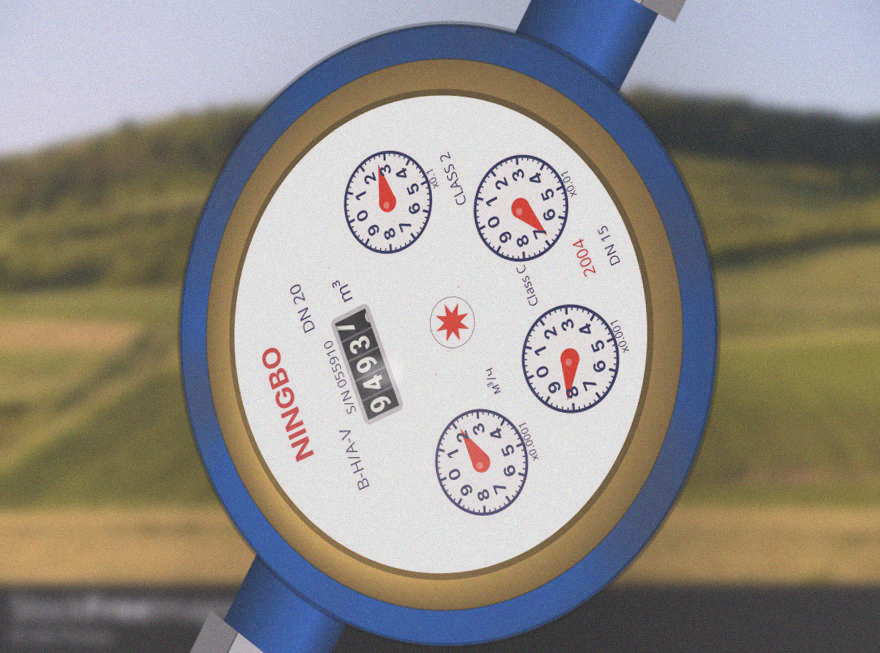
94937.2682 m³
